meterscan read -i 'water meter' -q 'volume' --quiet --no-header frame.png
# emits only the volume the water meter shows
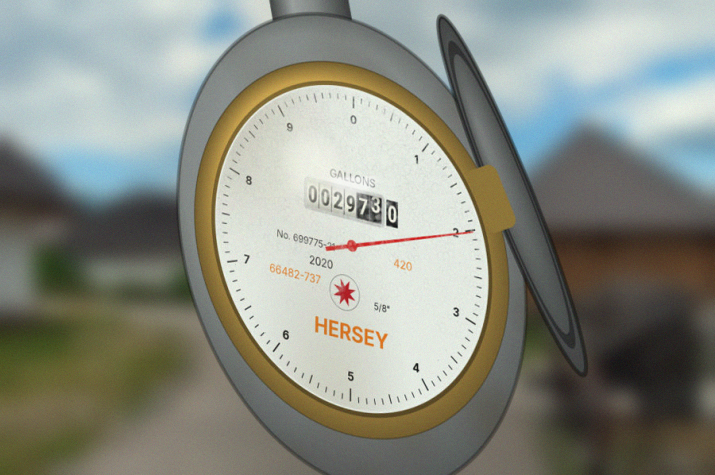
29732.0 gal
